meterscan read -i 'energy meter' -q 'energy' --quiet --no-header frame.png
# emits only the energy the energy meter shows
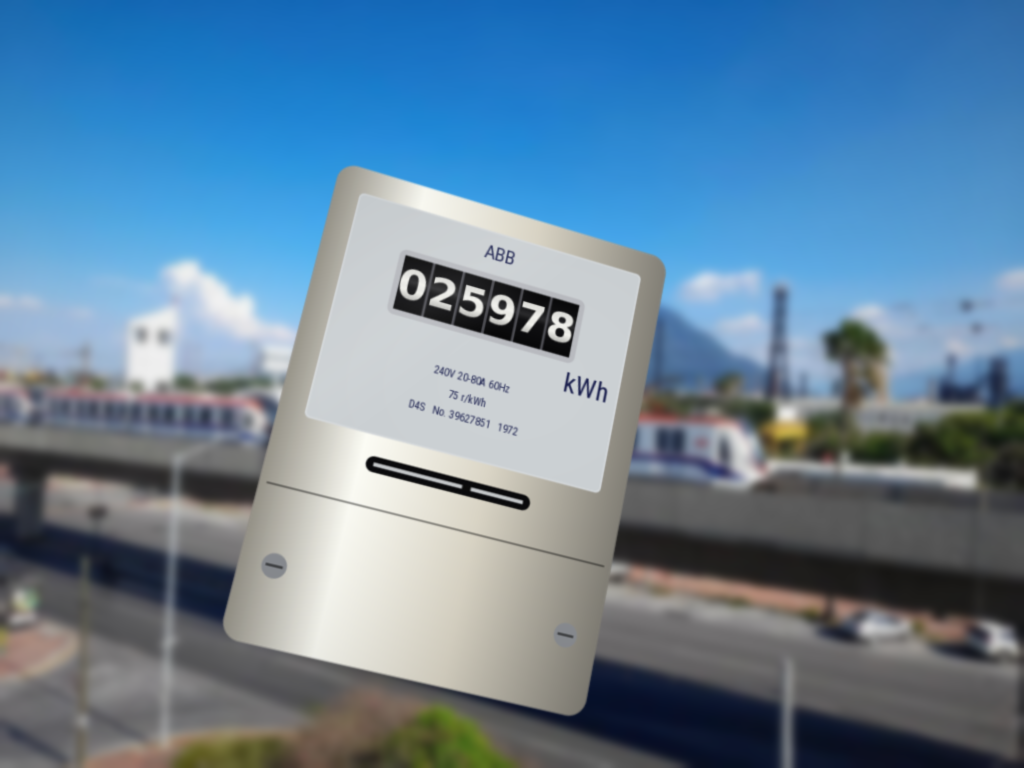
25978 kWh
